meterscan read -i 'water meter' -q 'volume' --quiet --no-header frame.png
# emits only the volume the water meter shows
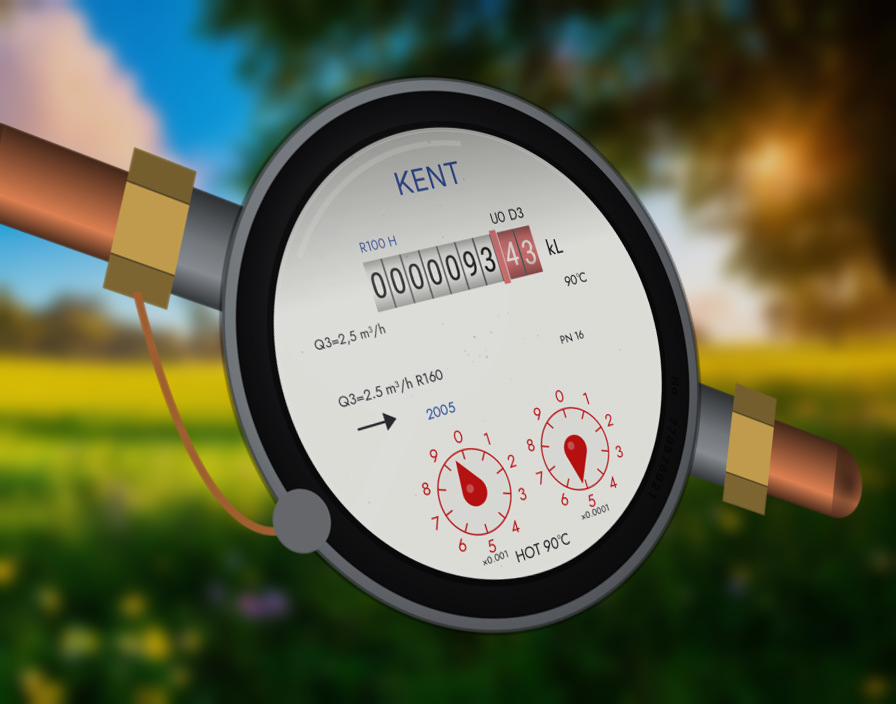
93.4295 kL
